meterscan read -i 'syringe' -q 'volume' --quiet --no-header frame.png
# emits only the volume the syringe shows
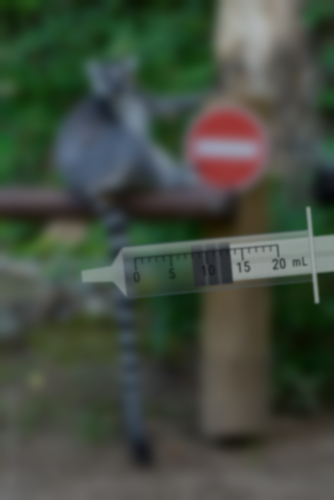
8 mL
